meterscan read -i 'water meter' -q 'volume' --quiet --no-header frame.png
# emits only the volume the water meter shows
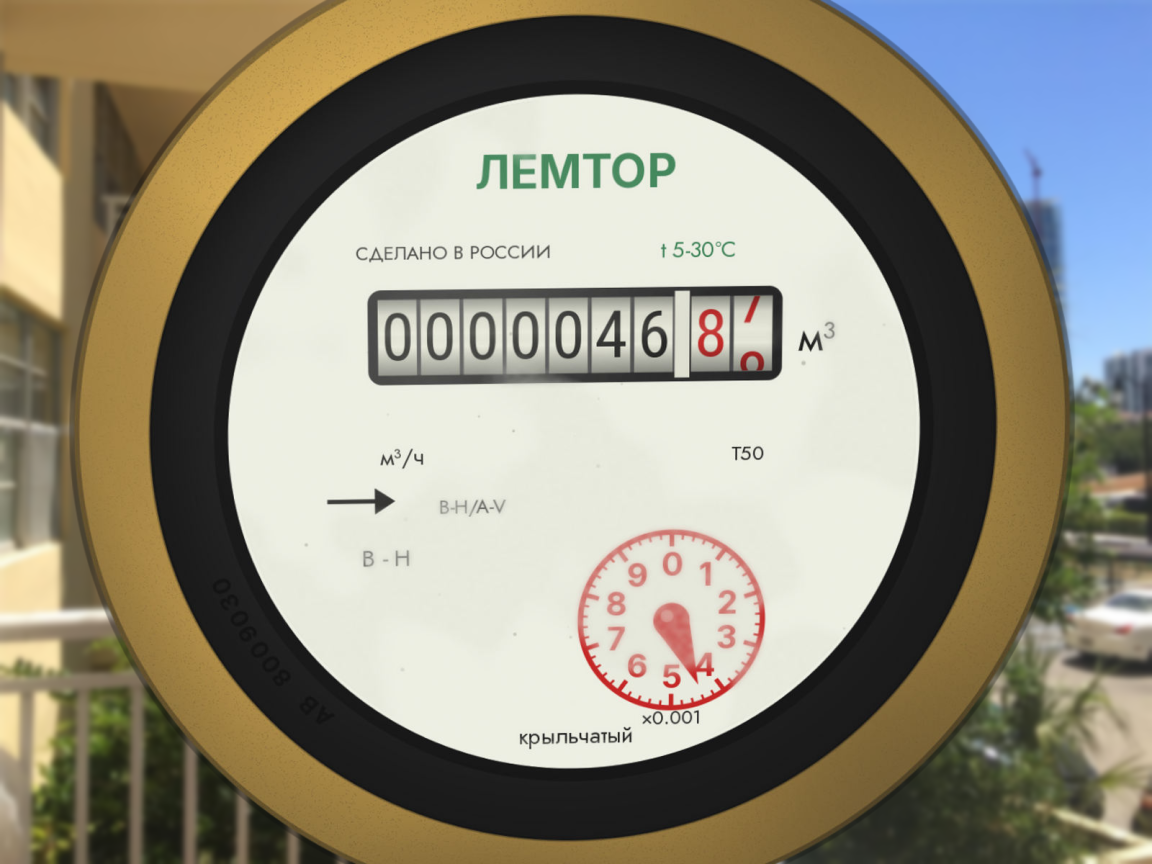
46.874 m³
